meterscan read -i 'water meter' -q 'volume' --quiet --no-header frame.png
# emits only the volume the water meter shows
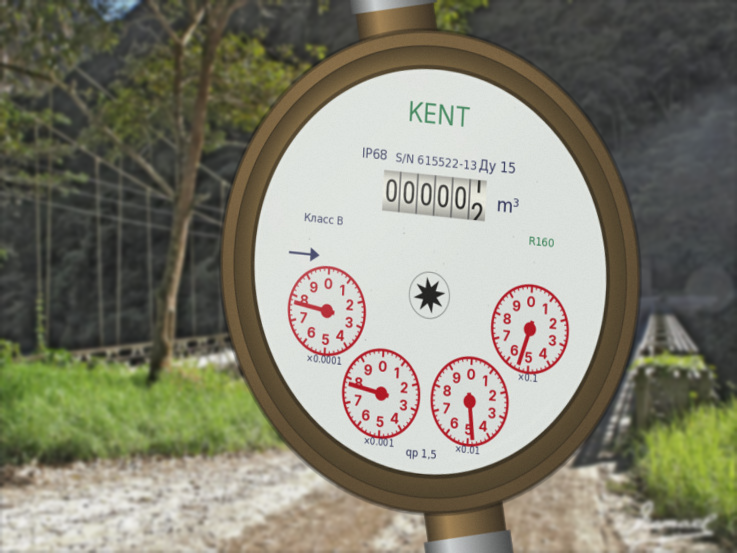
1.5477 m³
